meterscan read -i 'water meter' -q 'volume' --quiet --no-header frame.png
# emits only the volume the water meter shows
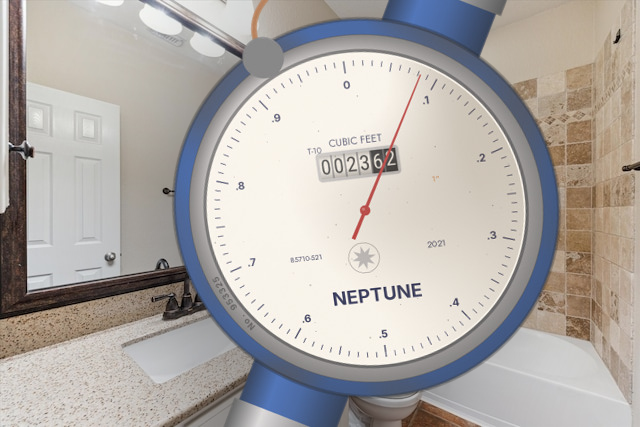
2362.08 ft³
